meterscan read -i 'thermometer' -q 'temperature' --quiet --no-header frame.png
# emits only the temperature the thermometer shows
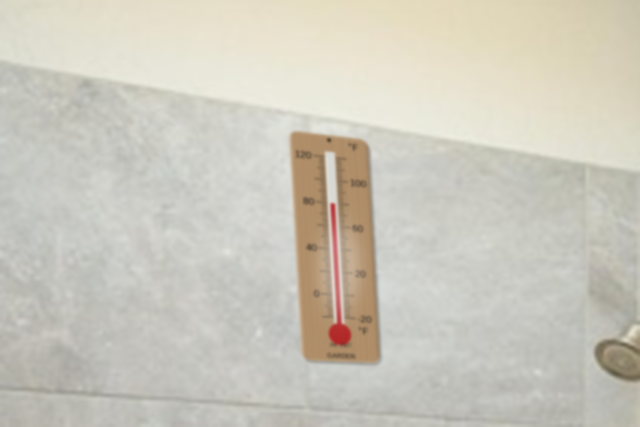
80 °F
